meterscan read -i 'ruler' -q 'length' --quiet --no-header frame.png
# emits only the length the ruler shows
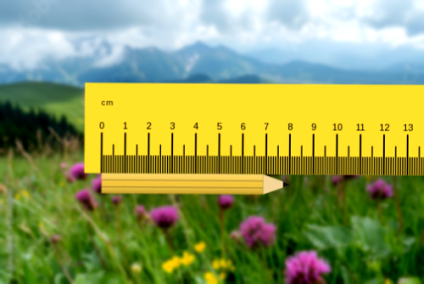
8 cm
